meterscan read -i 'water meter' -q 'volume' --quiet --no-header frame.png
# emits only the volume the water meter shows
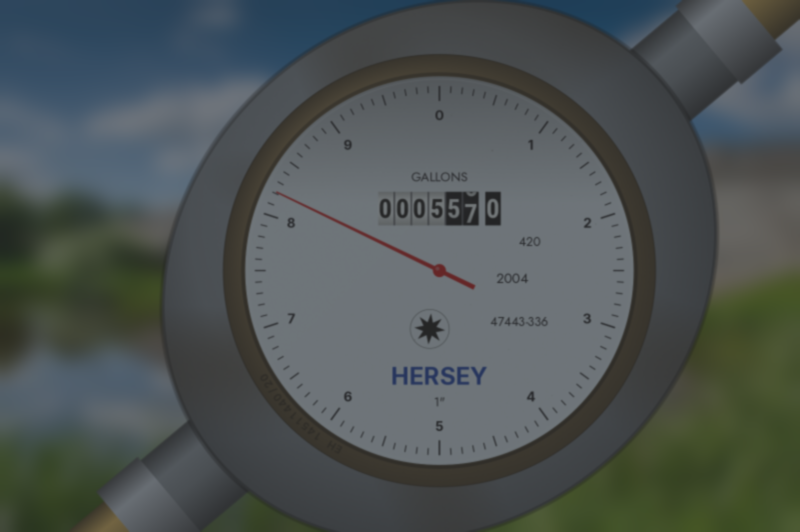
5568.2 gal
